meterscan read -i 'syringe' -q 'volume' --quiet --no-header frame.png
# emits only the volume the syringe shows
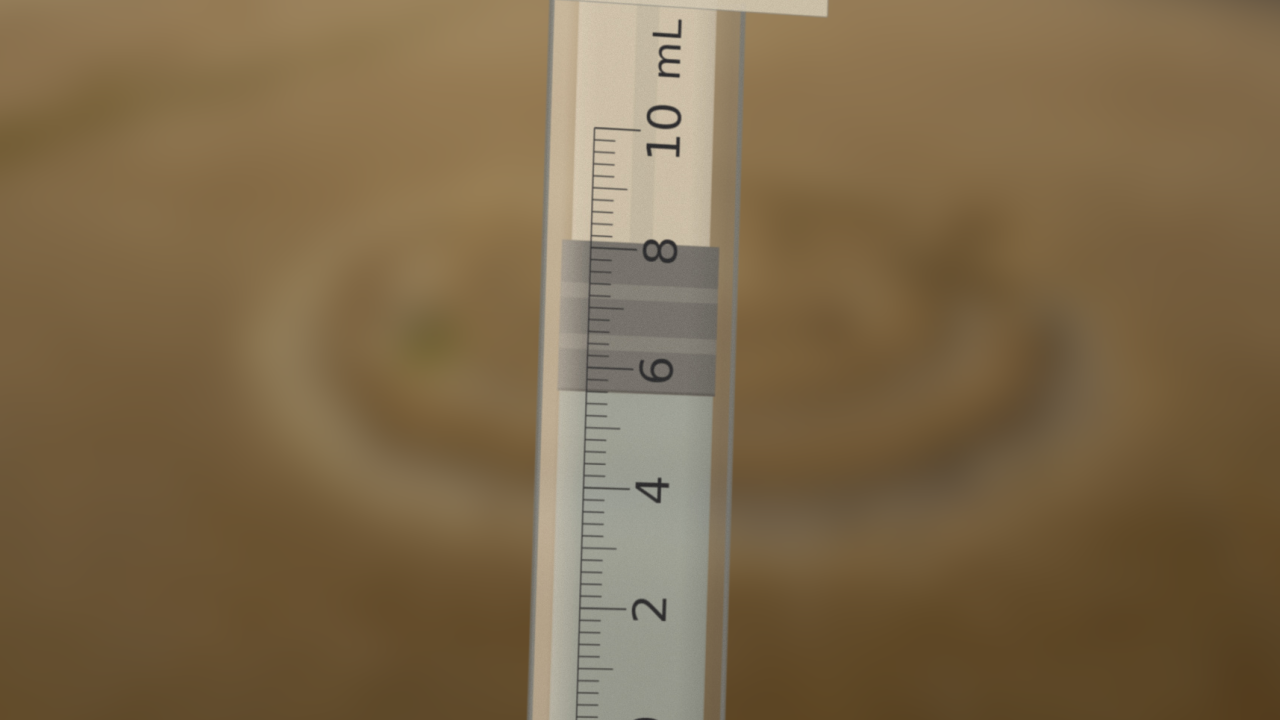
5.6 mL
